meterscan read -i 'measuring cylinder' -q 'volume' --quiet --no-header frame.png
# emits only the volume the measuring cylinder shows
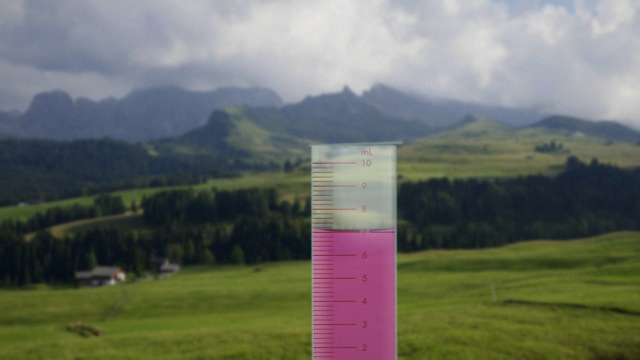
7 mL
